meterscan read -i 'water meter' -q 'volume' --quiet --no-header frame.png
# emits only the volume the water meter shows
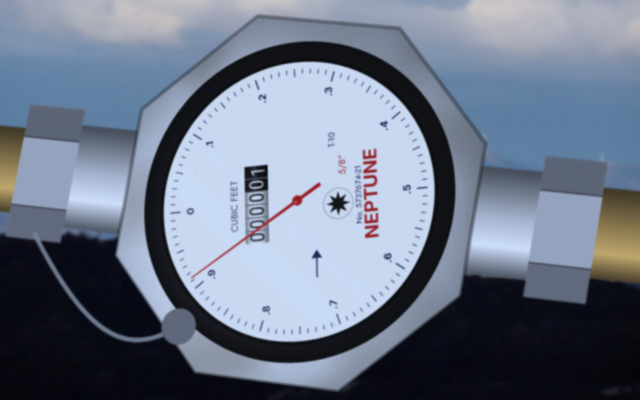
0.91 ft³
